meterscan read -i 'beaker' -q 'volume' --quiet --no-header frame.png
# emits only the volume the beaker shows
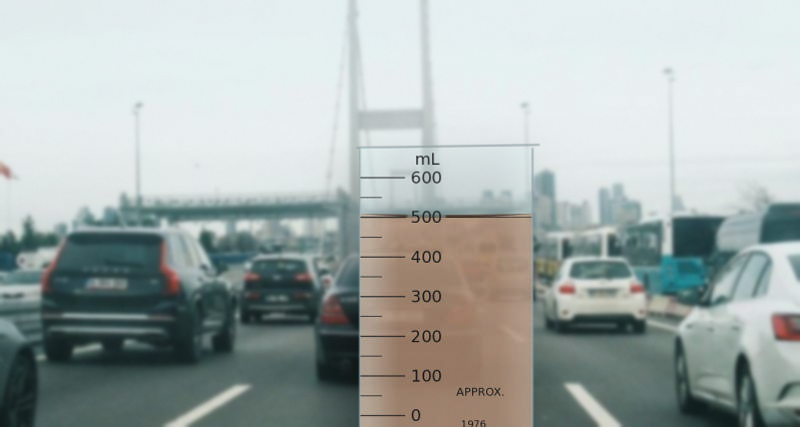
500 mL
